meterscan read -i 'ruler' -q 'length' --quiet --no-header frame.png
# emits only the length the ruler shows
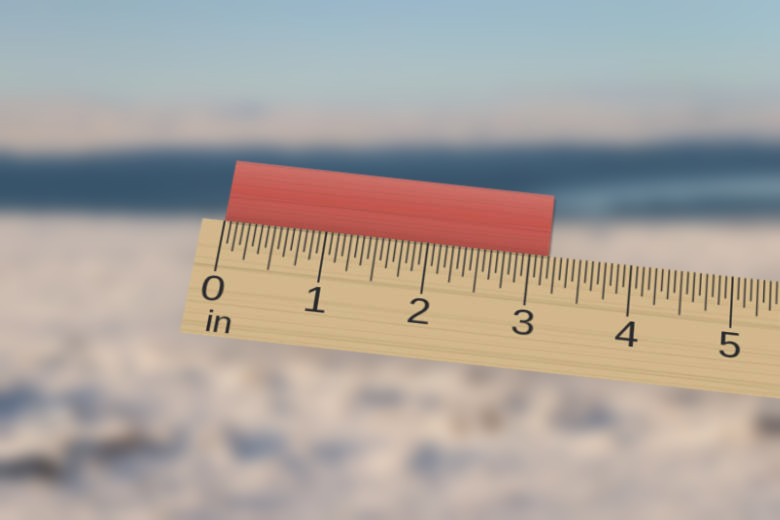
3.1875 in
